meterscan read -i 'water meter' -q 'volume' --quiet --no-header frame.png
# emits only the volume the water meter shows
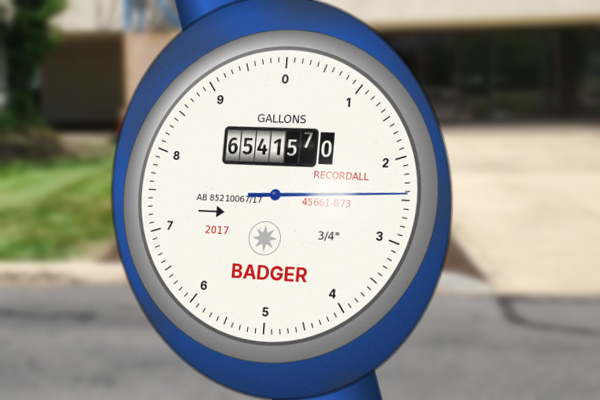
6541572.4 gal
